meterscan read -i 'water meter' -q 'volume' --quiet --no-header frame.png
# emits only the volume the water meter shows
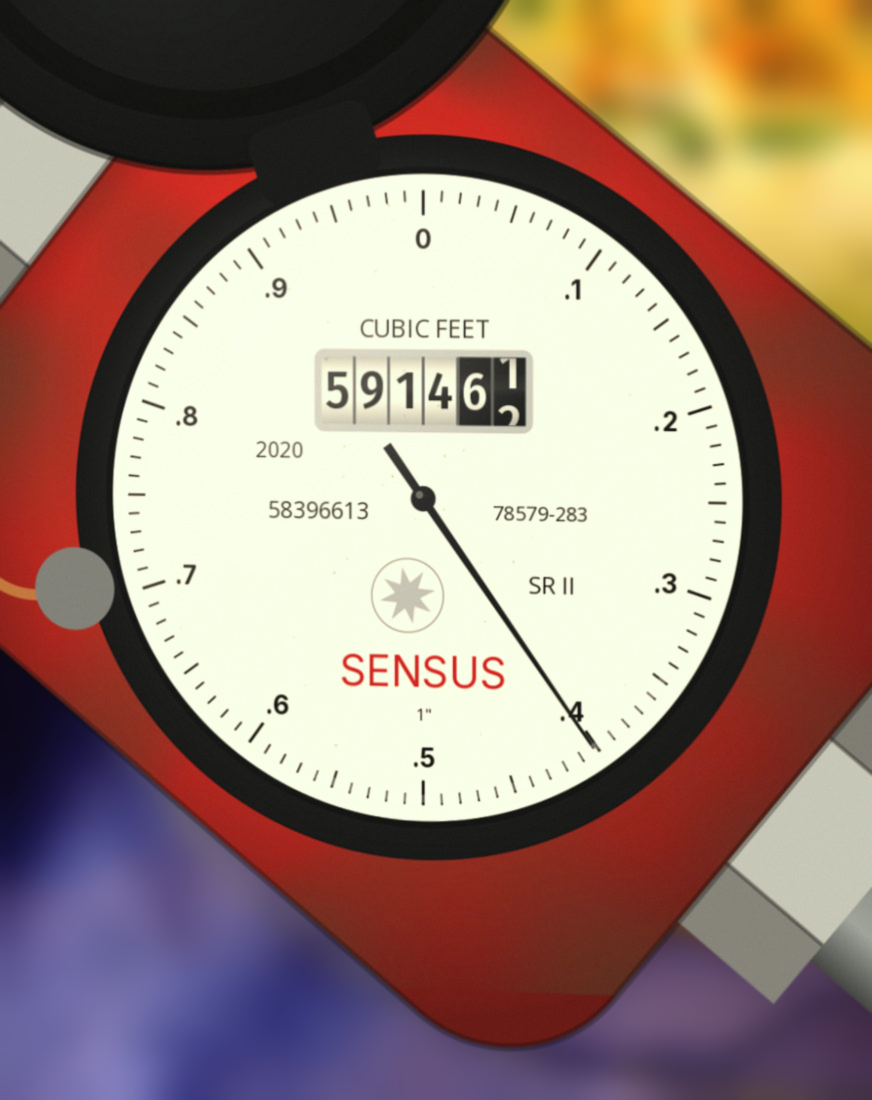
591461.40 ft³
